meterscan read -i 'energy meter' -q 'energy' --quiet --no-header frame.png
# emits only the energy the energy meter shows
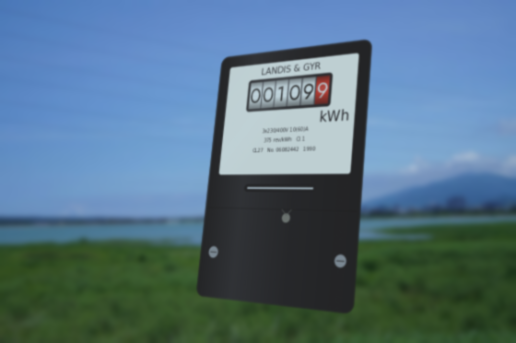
109.9 kWh
